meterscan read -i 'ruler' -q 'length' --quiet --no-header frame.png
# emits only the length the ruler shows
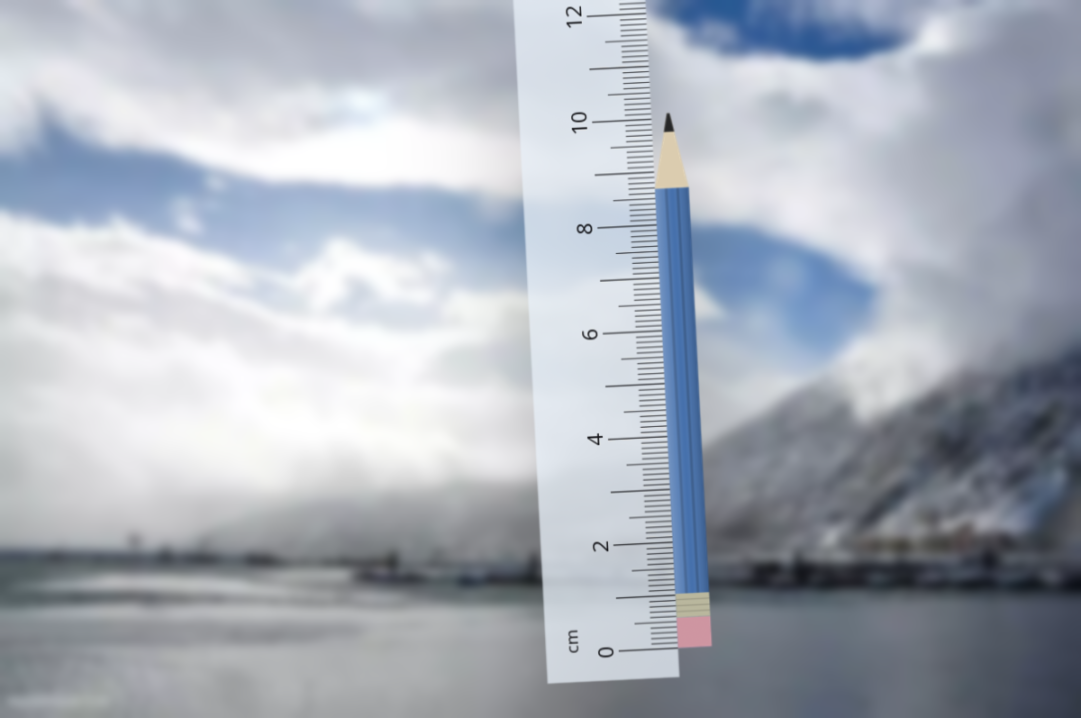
10.1 cm
